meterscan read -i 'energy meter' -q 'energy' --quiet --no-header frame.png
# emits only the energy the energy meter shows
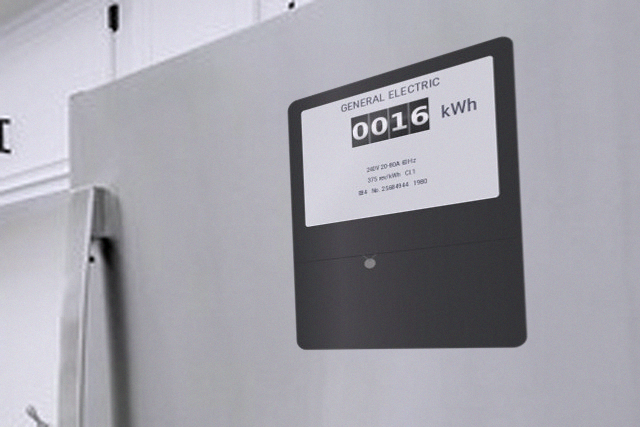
16 kWh
